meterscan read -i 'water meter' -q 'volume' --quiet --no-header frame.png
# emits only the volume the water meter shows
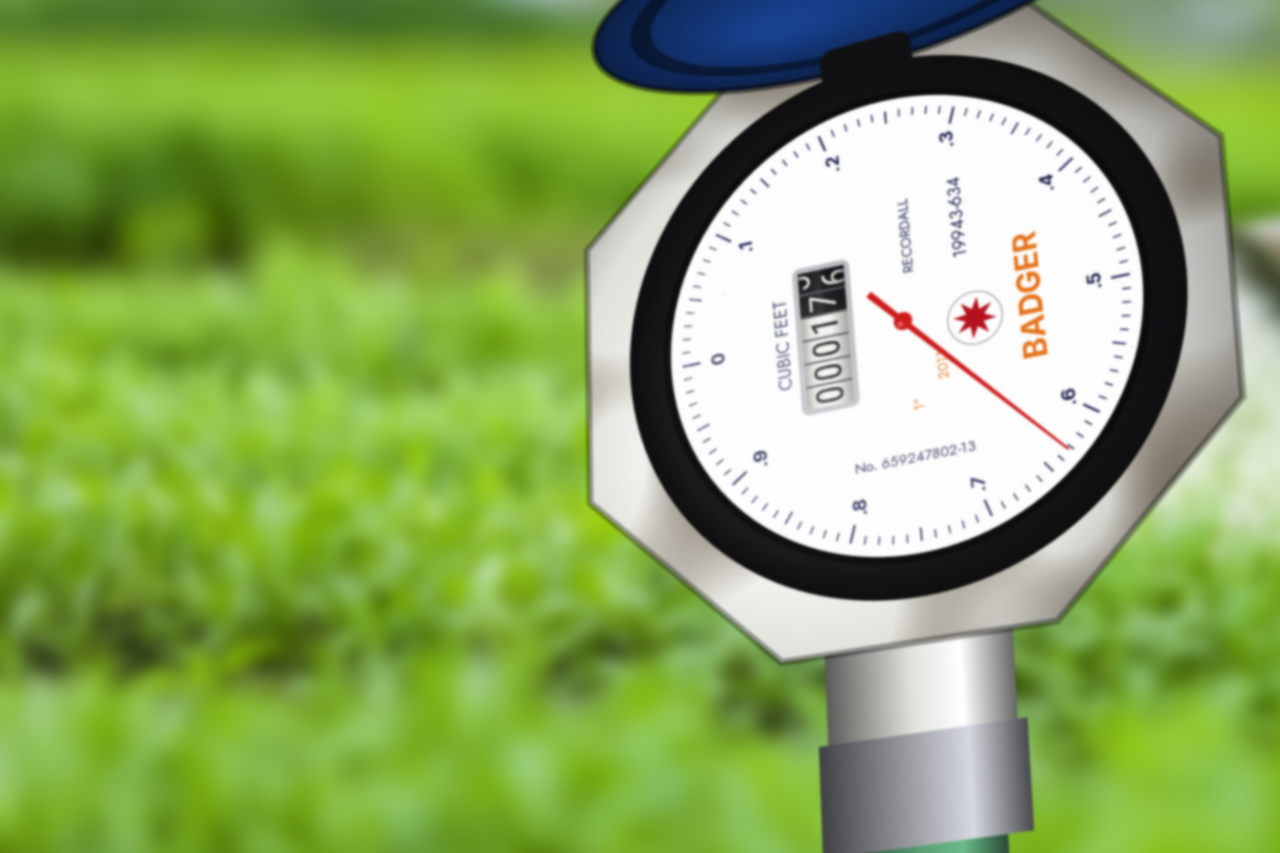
175.63 ft³
